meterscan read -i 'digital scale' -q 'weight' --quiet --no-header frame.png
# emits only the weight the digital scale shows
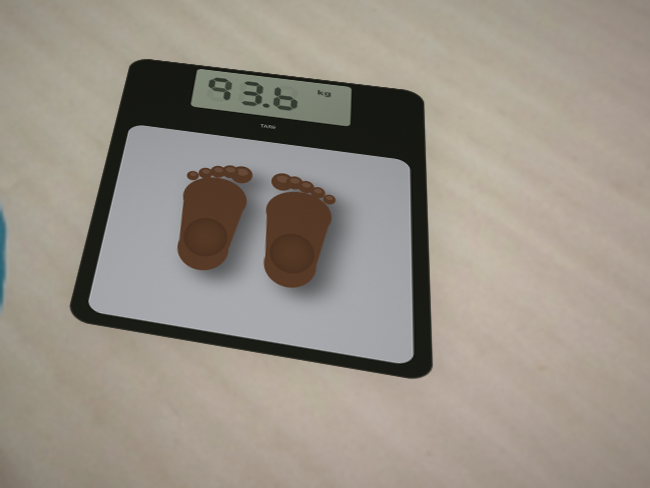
93.6 kg
